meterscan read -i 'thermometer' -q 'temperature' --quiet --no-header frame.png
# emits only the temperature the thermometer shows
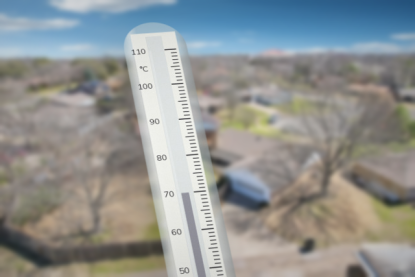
70 °C
